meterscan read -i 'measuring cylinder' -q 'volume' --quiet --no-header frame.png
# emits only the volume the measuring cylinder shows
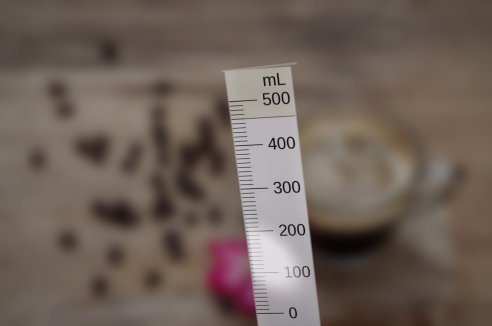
460 mL
